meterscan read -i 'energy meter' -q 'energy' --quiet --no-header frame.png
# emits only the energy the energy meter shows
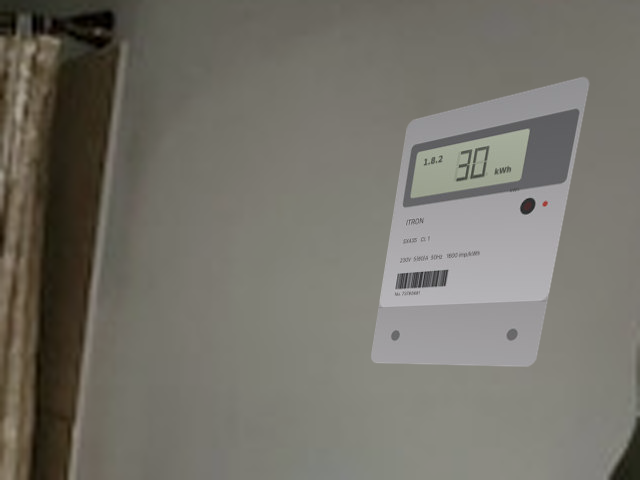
30 kWh
